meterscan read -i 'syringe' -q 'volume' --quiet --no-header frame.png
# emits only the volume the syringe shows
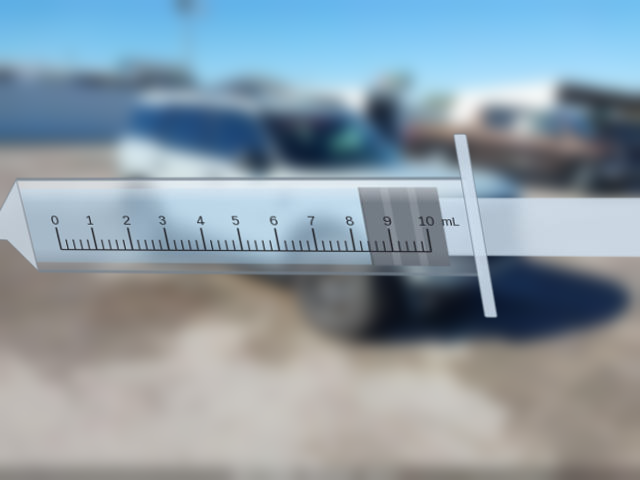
8.4 mL
